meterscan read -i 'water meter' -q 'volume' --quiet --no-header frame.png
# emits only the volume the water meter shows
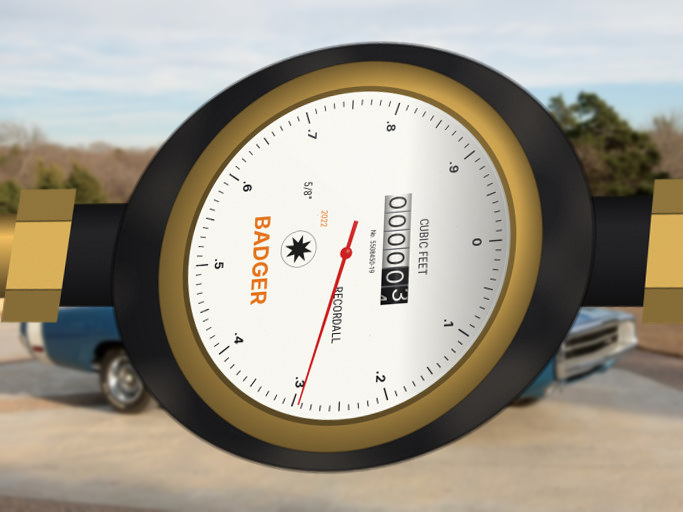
3.29 ft³
